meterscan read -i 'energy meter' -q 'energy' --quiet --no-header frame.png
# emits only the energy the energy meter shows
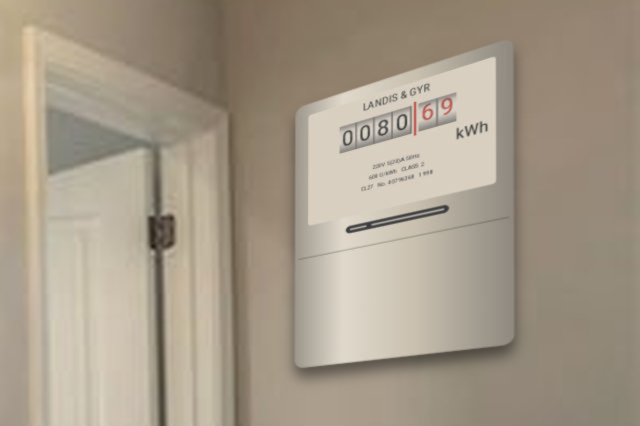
80.69 kWh
